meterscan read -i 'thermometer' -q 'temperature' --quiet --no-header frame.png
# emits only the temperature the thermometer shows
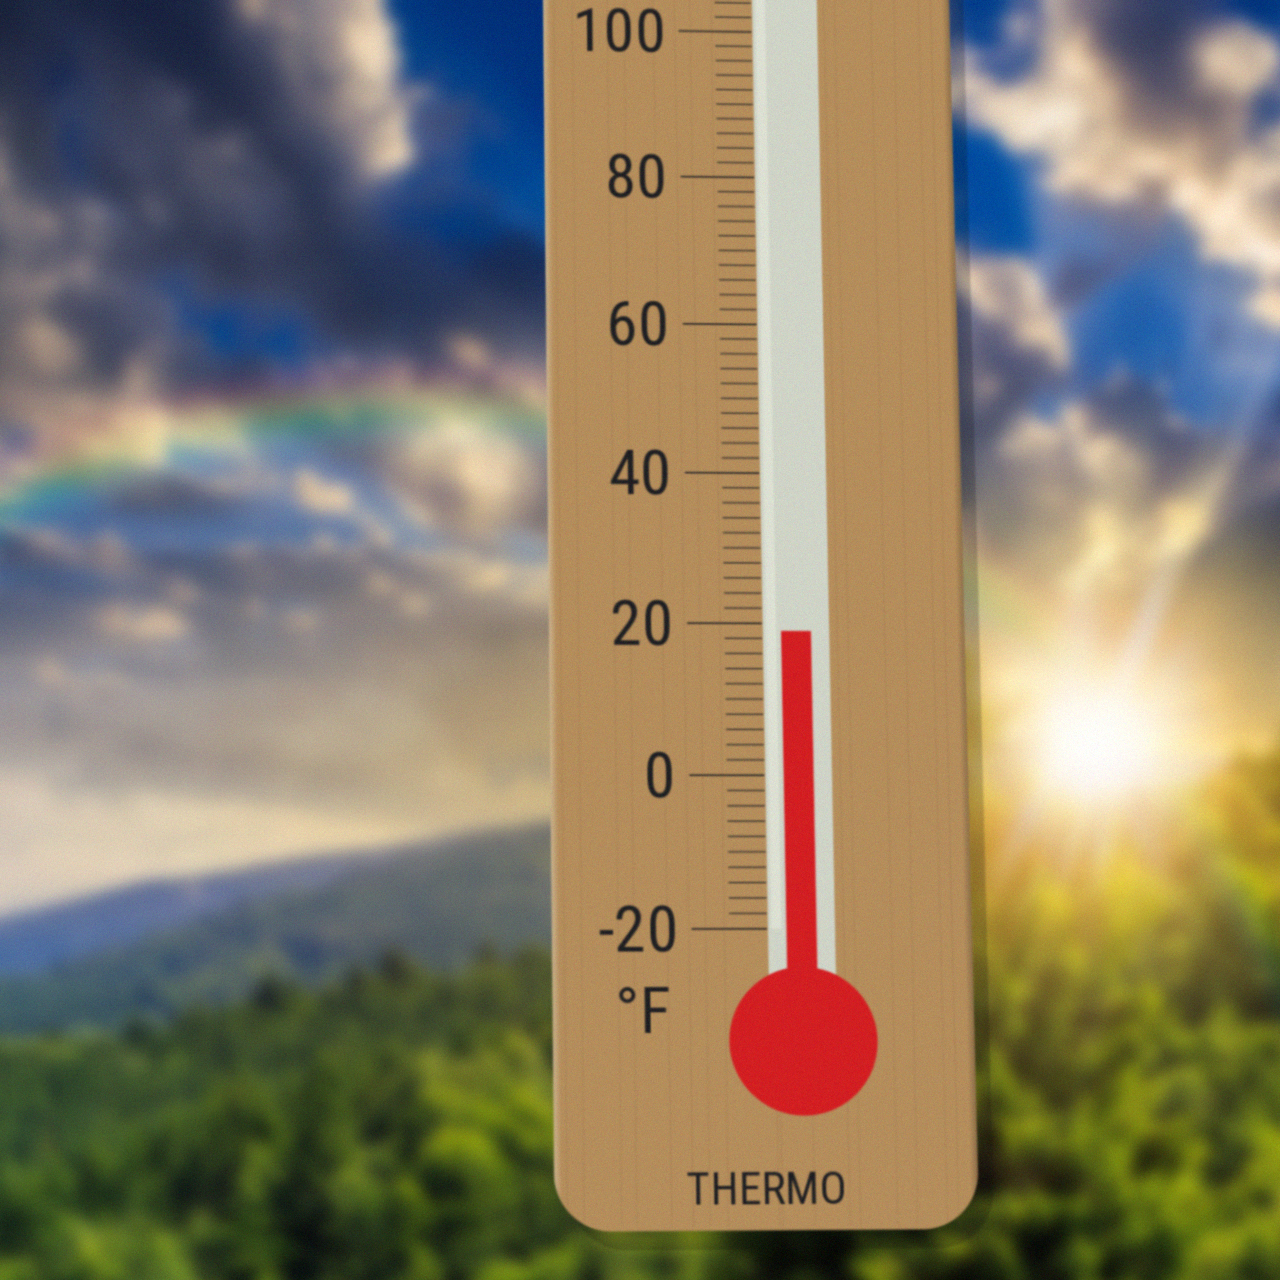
19 °F
